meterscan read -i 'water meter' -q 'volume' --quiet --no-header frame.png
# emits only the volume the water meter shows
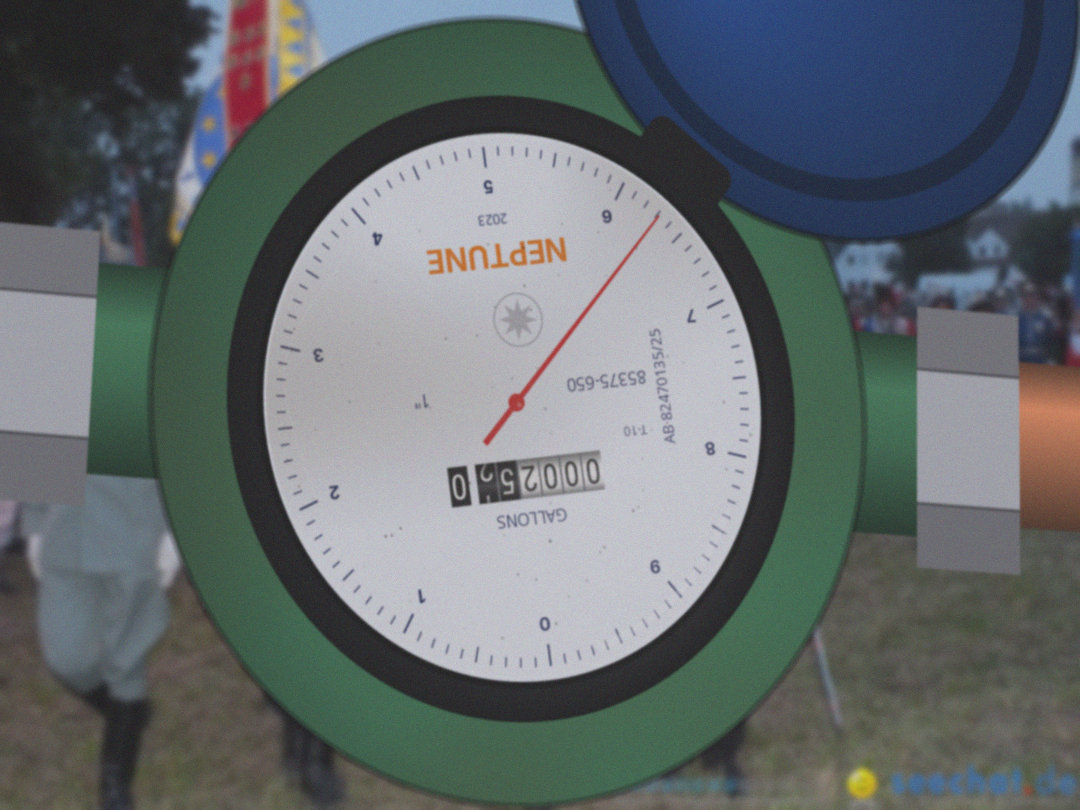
2516.3 gal
